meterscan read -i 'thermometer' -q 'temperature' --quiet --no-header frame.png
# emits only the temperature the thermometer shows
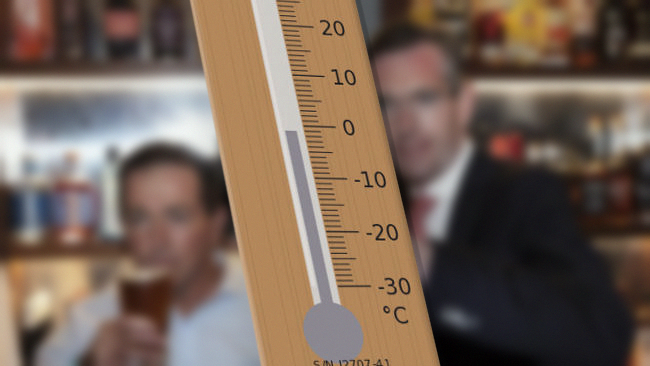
-1 °C
